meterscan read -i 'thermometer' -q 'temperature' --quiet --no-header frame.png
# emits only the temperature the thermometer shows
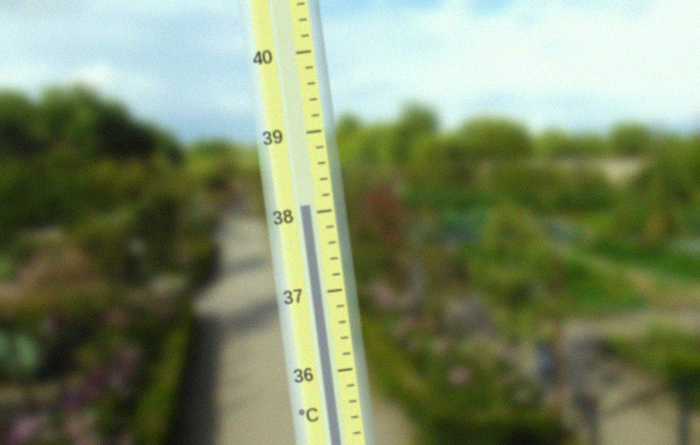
38.1 °C
